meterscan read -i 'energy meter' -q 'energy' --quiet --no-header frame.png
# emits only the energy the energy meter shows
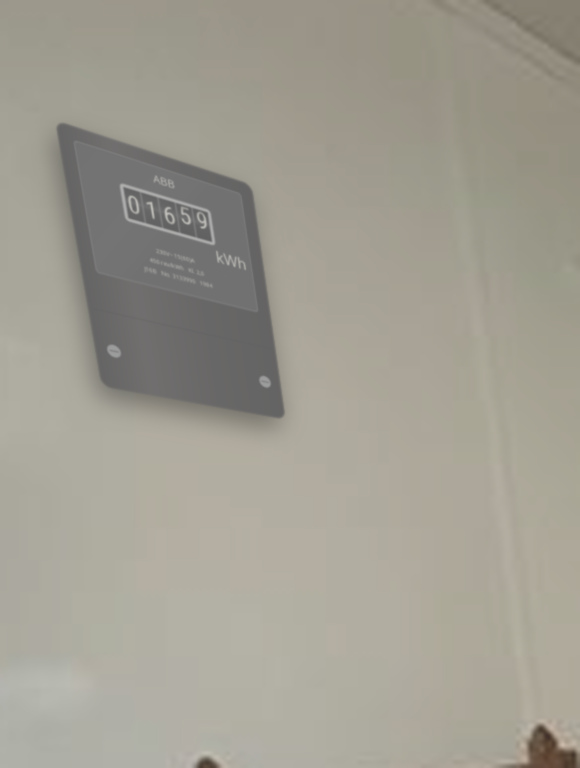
1659 kWh
